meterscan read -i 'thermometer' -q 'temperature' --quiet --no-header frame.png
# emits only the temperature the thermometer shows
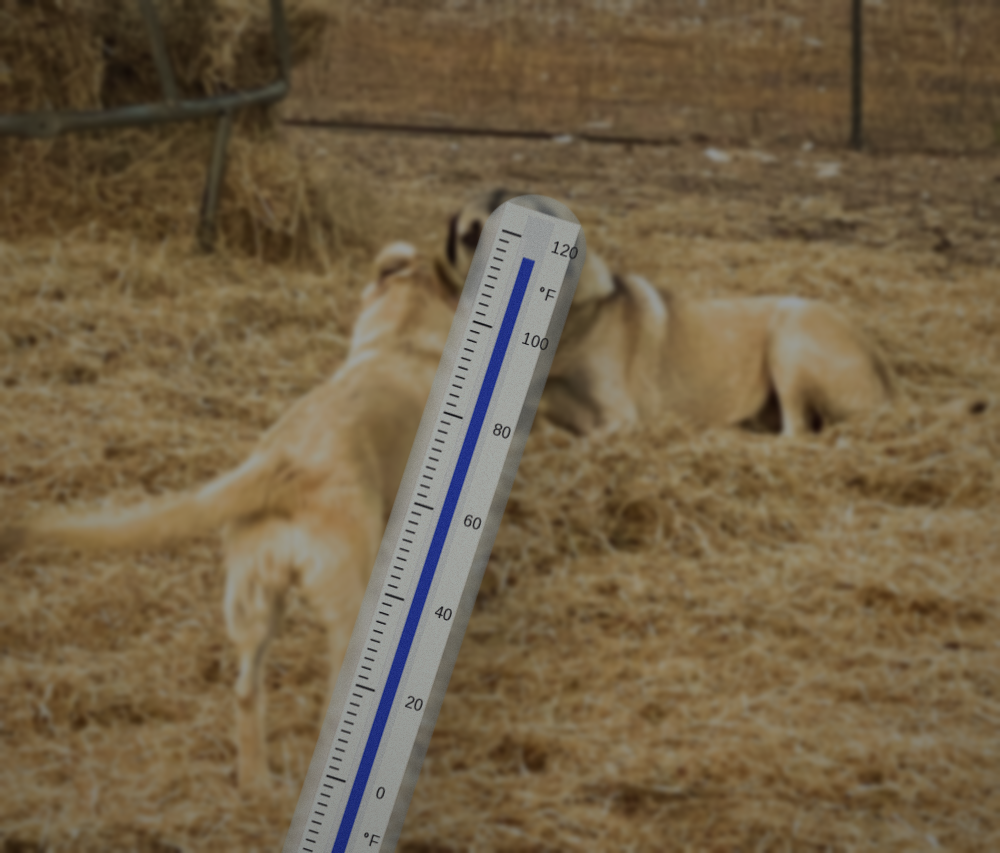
116 °F
